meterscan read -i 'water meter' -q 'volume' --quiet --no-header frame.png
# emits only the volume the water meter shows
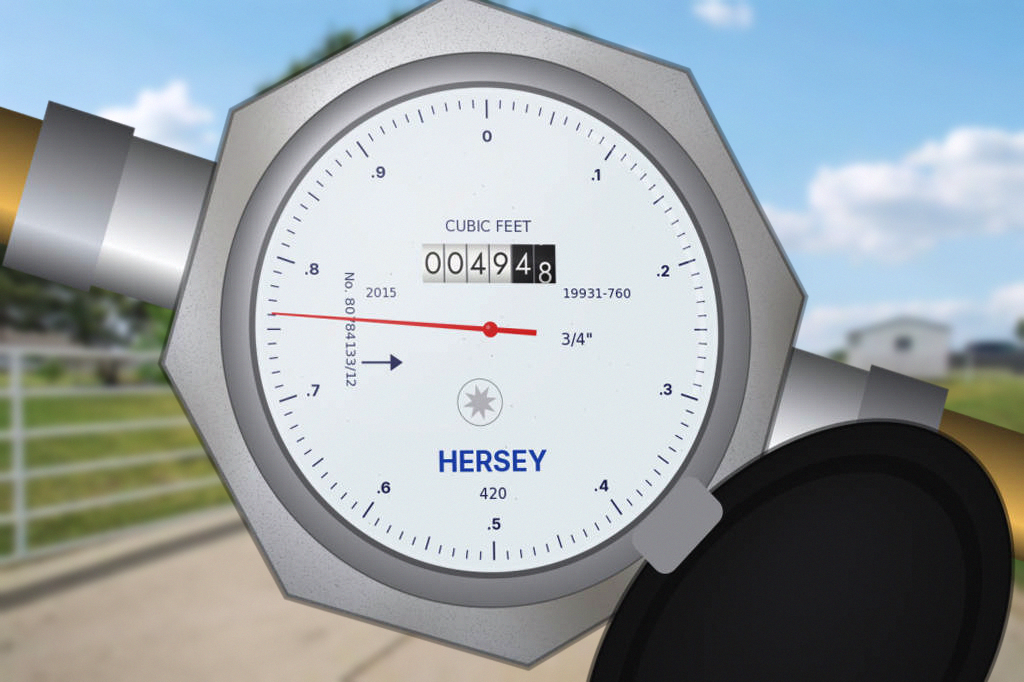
4947.76 ft³
